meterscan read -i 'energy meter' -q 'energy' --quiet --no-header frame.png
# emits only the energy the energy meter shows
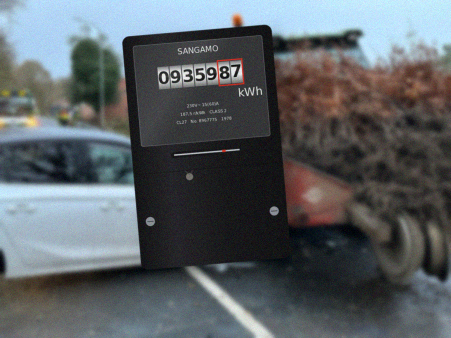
9359.87 kWh
